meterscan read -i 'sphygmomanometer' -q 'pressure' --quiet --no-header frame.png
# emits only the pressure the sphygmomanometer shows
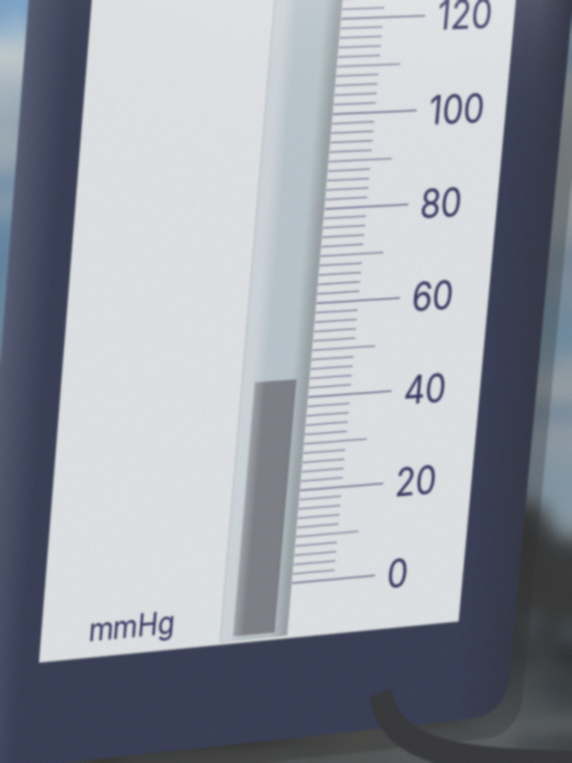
44 mmHg
